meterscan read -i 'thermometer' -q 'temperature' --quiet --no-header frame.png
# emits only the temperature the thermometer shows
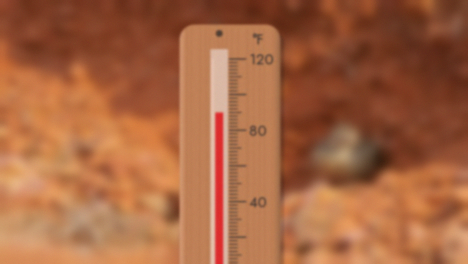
90 °F
